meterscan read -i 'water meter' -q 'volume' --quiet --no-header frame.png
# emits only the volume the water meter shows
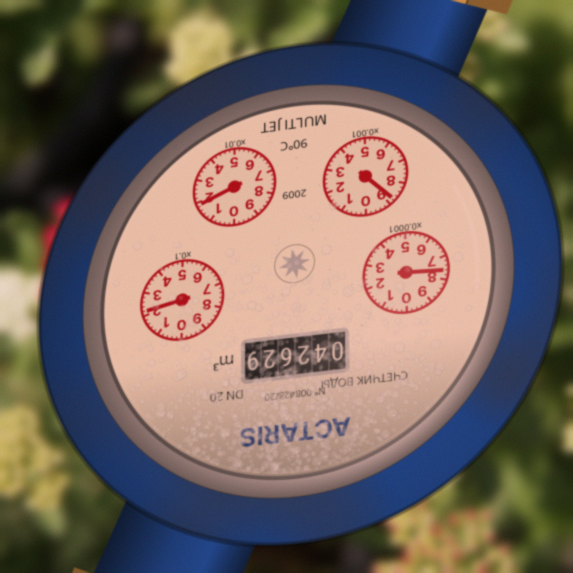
42629.2187 m³
